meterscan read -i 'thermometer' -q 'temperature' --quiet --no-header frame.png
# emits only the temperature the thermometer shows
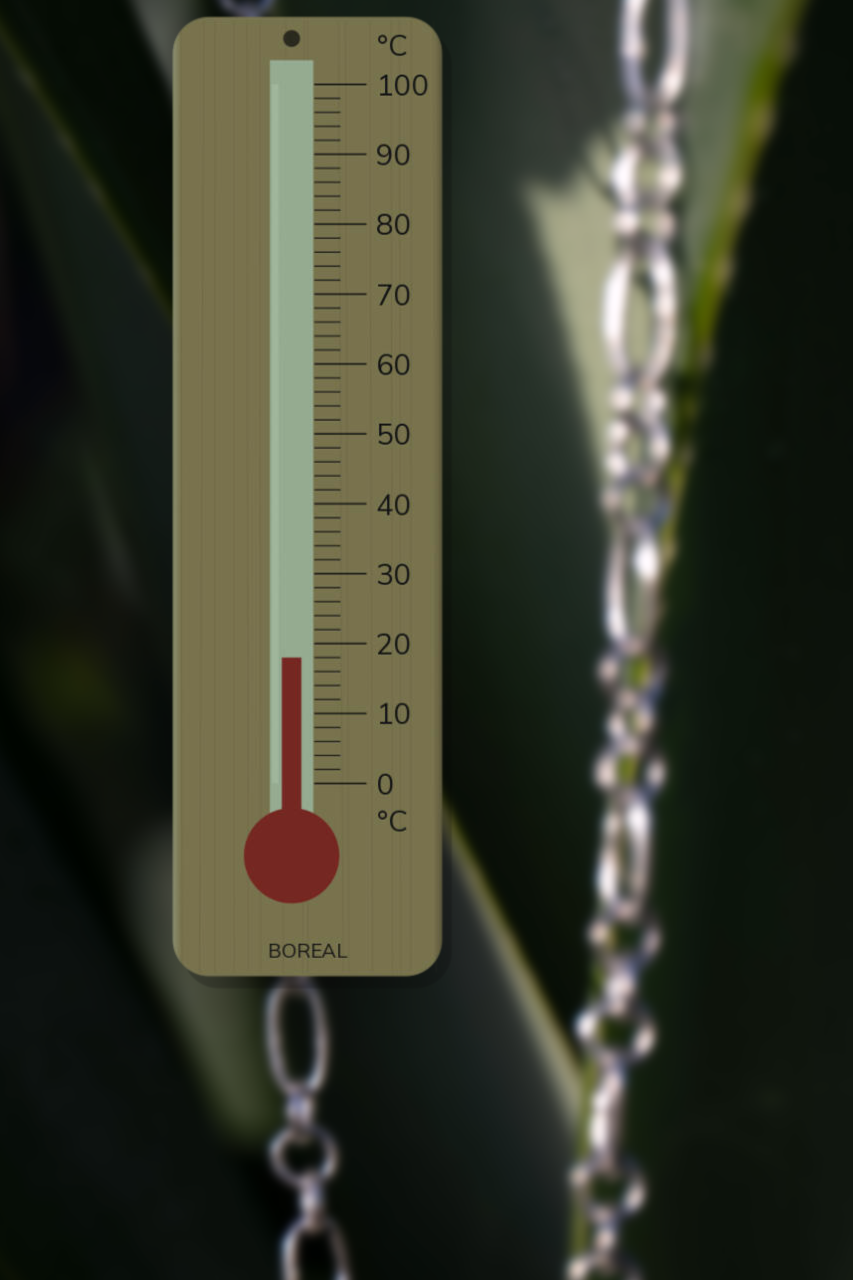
18 °C
